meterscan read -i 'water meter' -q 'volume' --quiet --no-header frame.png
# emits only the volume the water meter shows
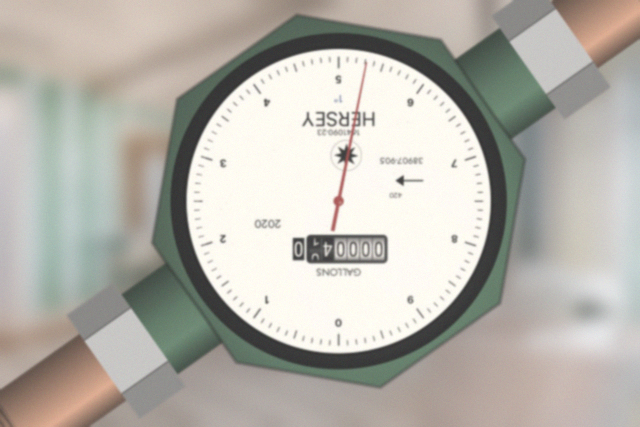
405.3 gal
